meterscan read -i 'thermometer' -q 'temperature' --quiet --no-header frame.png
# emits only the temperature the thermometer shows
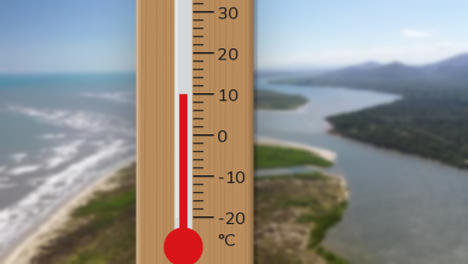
10 °C
